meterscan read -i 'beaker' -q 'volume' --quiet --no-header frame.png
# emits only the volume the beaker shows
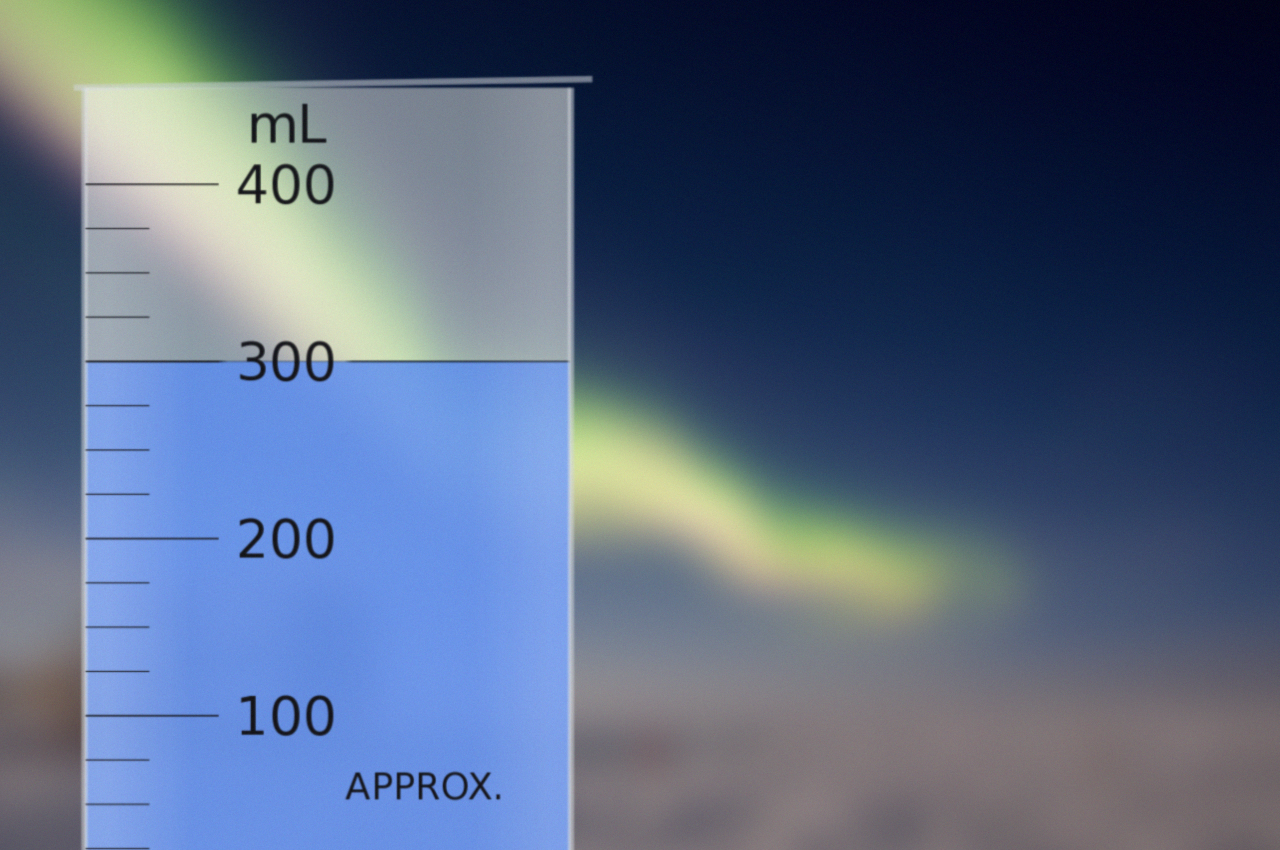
300 mL
